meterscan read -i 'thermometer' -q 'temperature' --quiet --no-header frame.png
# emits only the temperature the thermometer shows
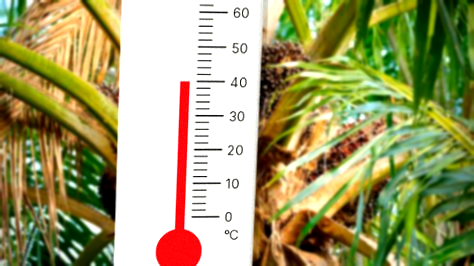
40 °C
